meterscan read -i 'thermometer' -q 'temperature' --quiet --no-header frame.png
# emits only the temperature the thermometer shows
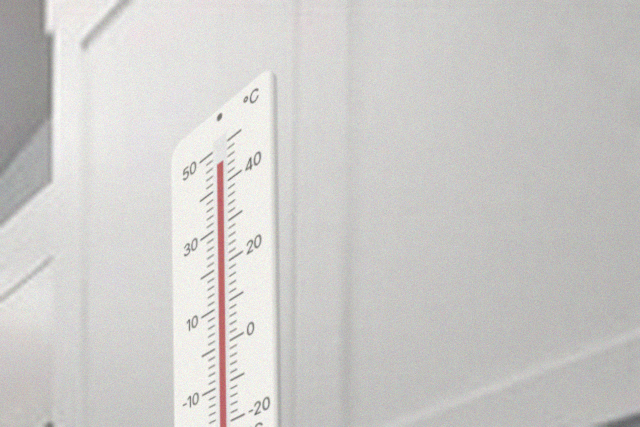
46 °C
